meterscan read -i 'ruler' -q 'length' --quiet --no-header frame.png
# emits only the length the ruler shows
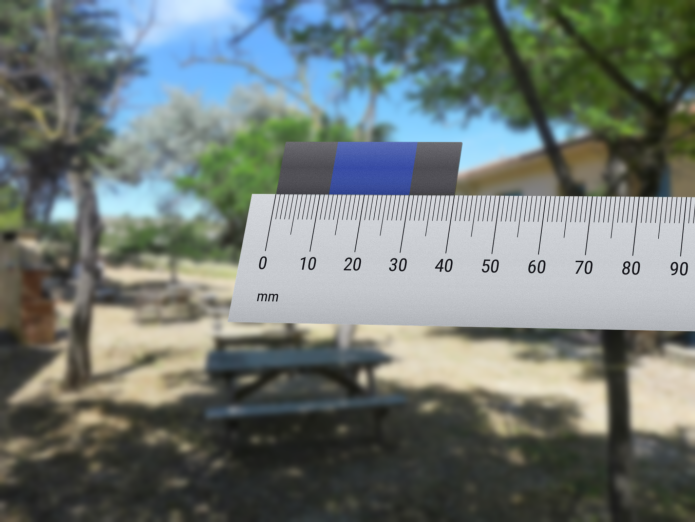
40 mm
